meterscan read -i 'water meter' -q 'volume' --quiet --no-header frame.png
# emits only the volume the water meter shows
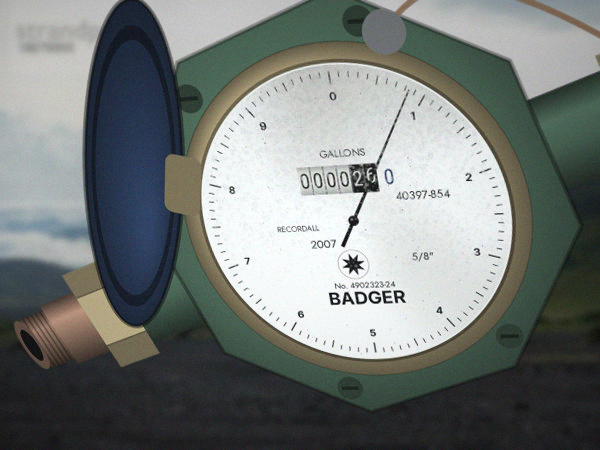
260.8 gal
